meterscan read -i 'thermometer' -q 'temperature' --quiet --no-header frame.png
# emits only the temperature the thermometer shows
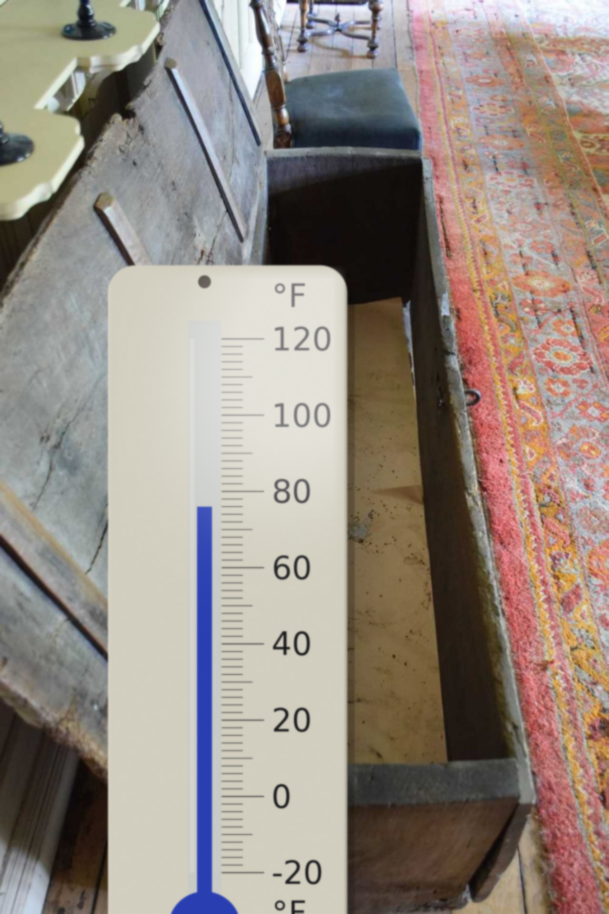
76 °F
